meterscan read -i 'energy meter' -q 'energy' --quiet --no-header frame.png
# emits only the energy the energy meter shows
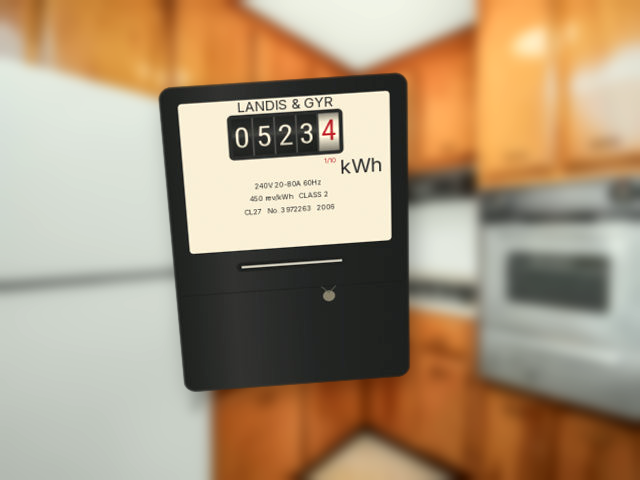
523.4 kWh
